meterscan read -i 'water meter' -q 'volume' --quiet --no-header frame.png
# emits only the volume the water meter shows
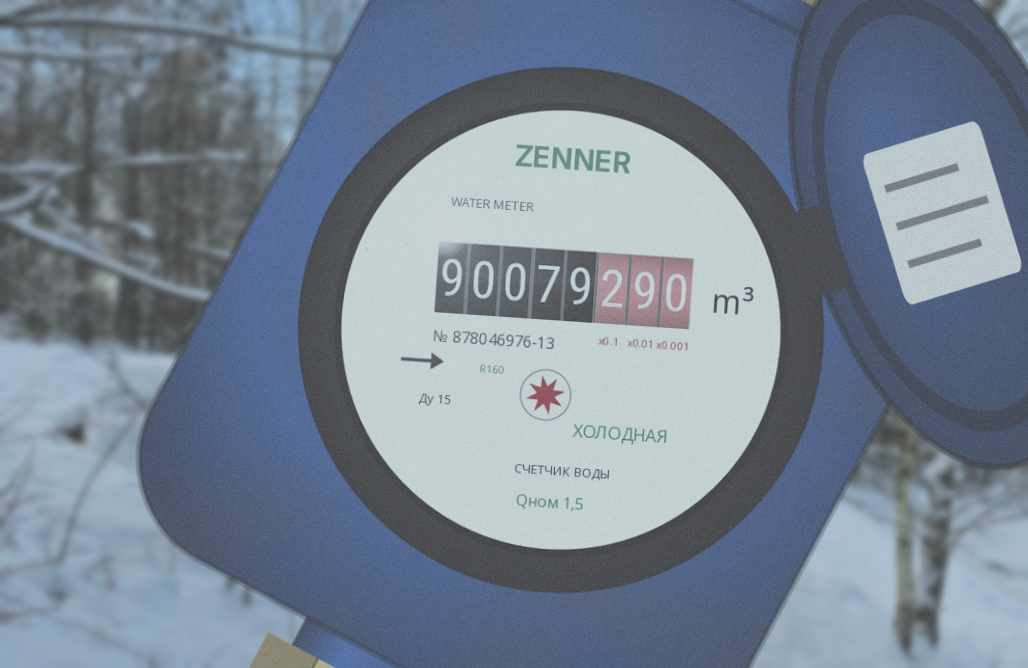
90079.290 m³
